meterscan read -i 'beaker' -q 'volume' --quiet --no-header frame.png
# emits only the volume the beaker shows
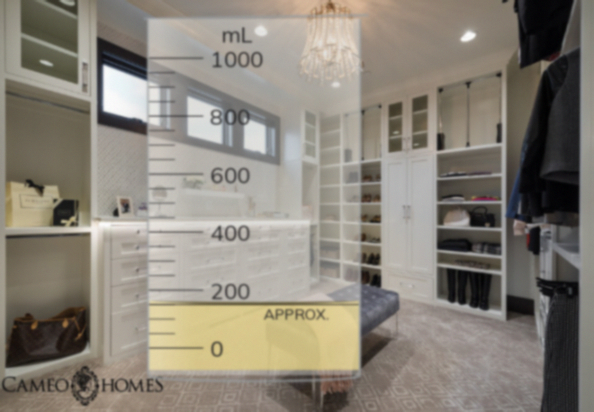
150 mL
